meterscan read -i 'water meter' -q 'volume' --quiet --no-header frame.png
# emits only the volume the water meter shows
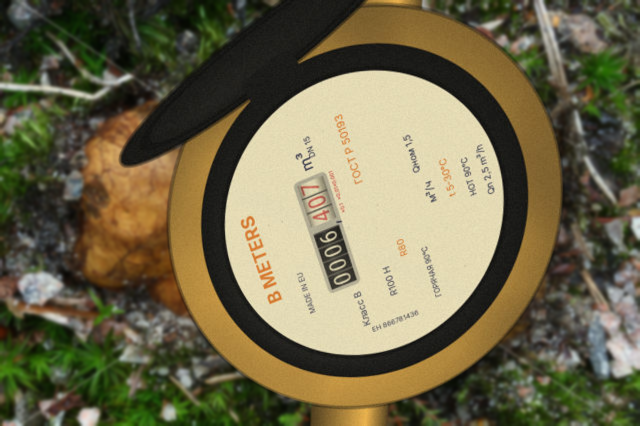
6.407 m³
